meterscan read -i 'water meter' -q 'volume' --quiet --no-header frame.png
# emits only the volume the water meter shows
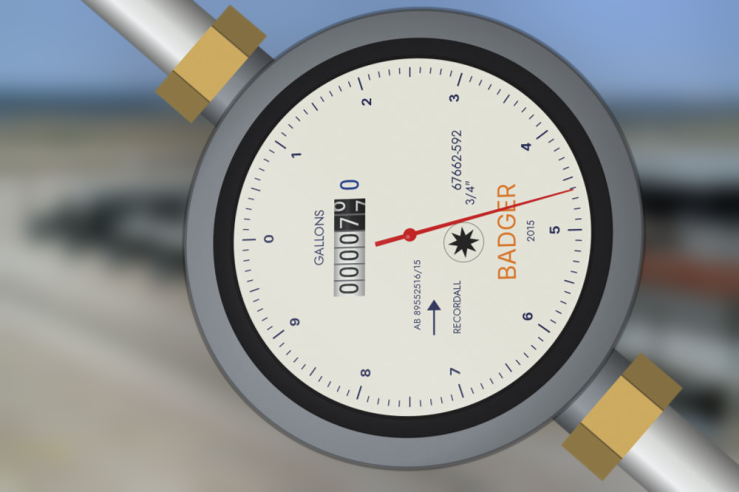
764.6 gal
